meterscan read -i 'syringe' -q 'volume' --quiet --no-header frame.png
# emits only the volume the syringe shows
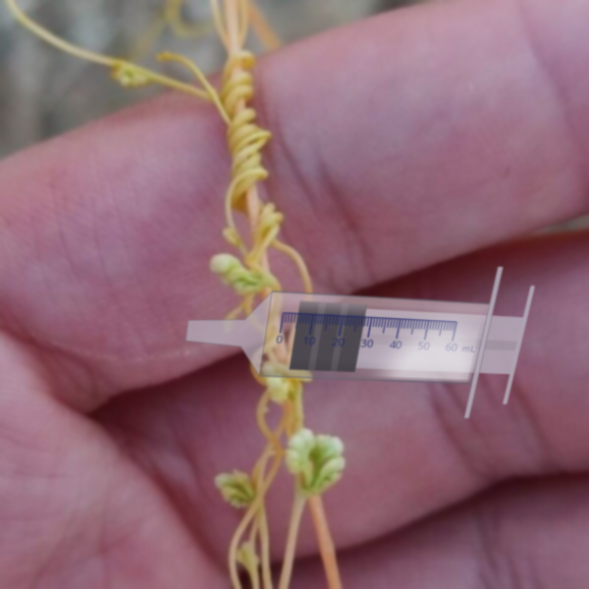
5 mL
